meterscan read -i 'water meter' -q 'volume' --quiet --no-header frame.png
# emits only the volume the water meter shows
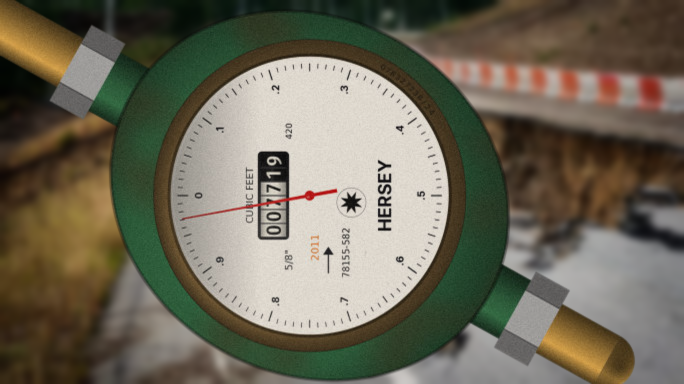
7718.97 ft³
